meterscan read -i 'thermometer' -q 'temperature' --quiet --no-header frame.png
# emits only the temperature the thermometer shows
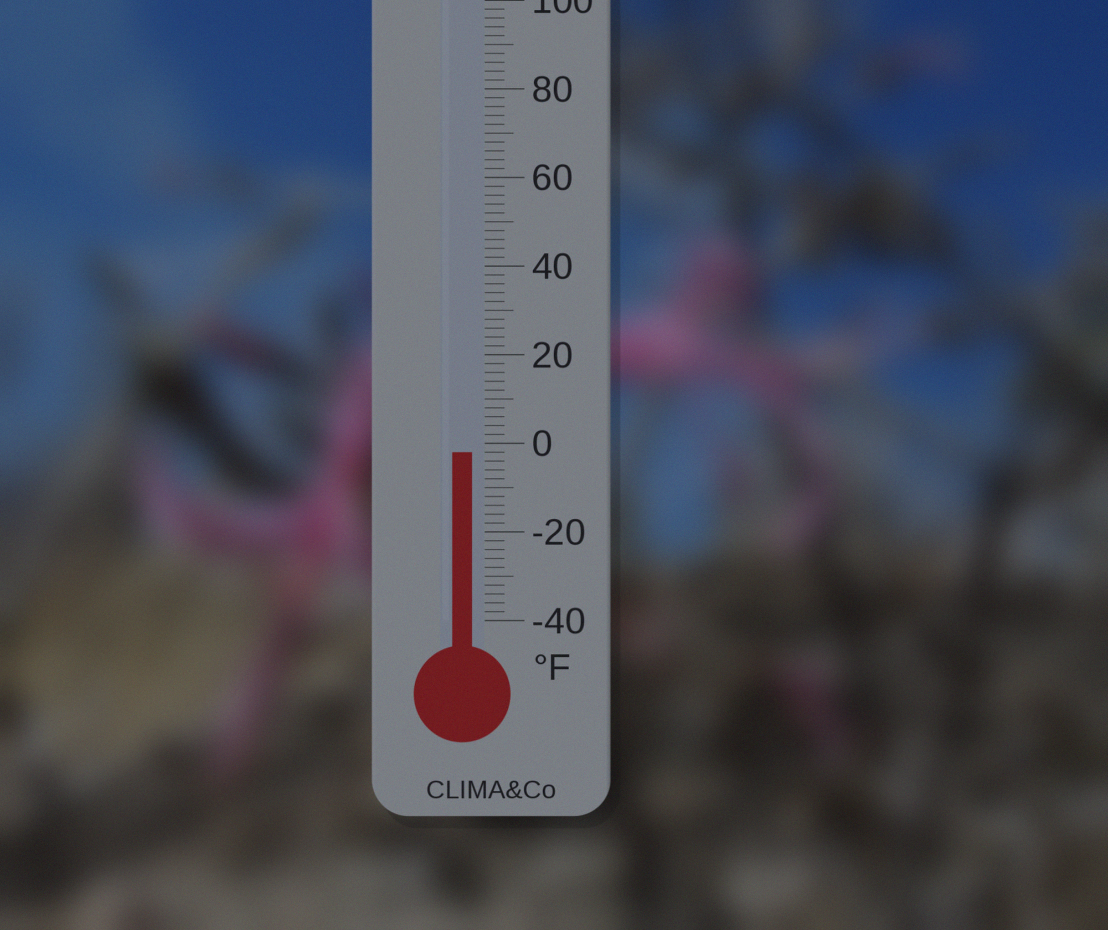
-2 °F
